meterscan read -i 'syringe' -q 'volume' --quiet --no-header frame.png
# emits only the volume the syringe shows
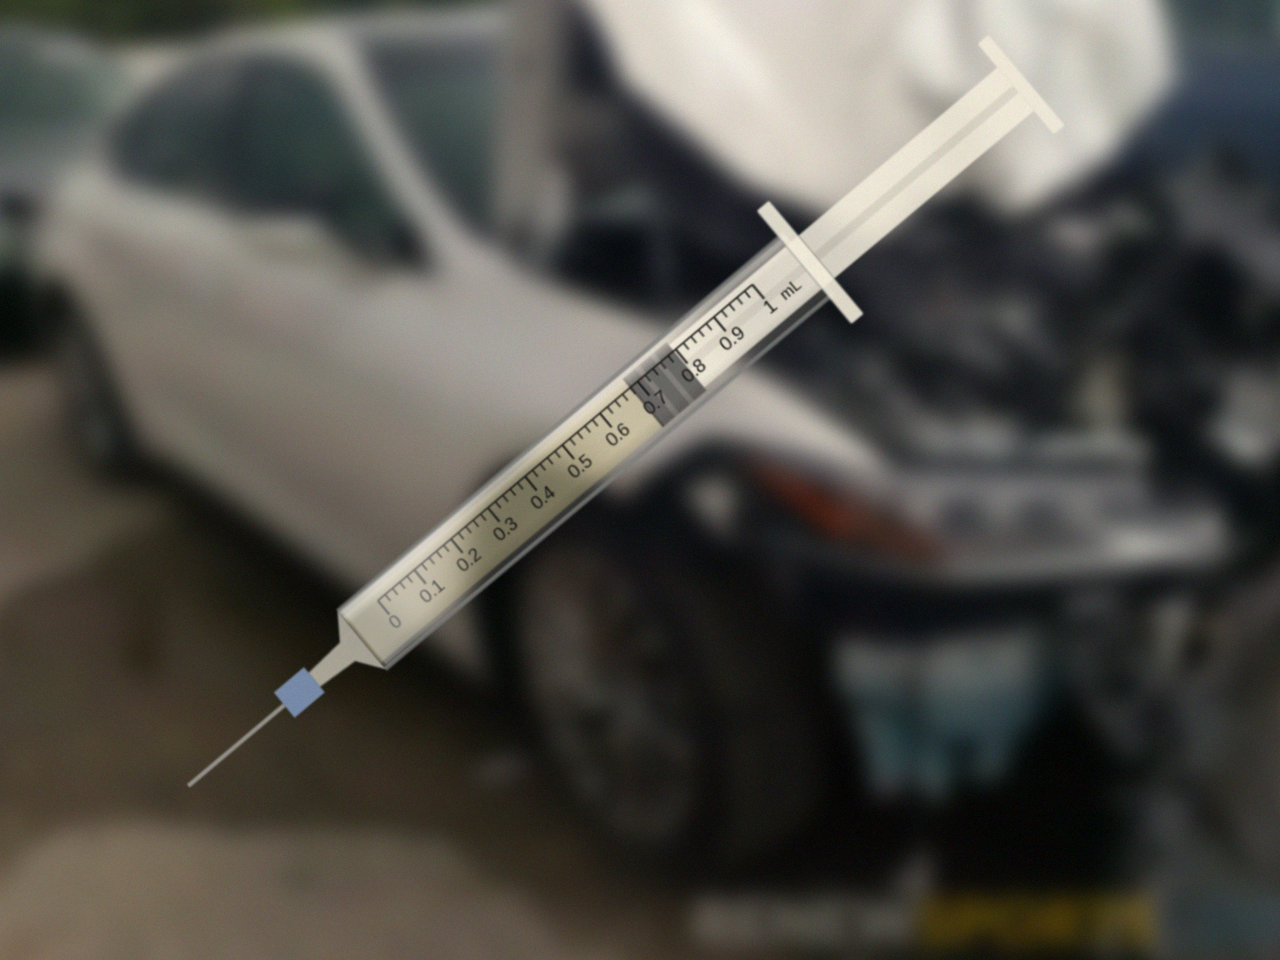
0.68 mL
